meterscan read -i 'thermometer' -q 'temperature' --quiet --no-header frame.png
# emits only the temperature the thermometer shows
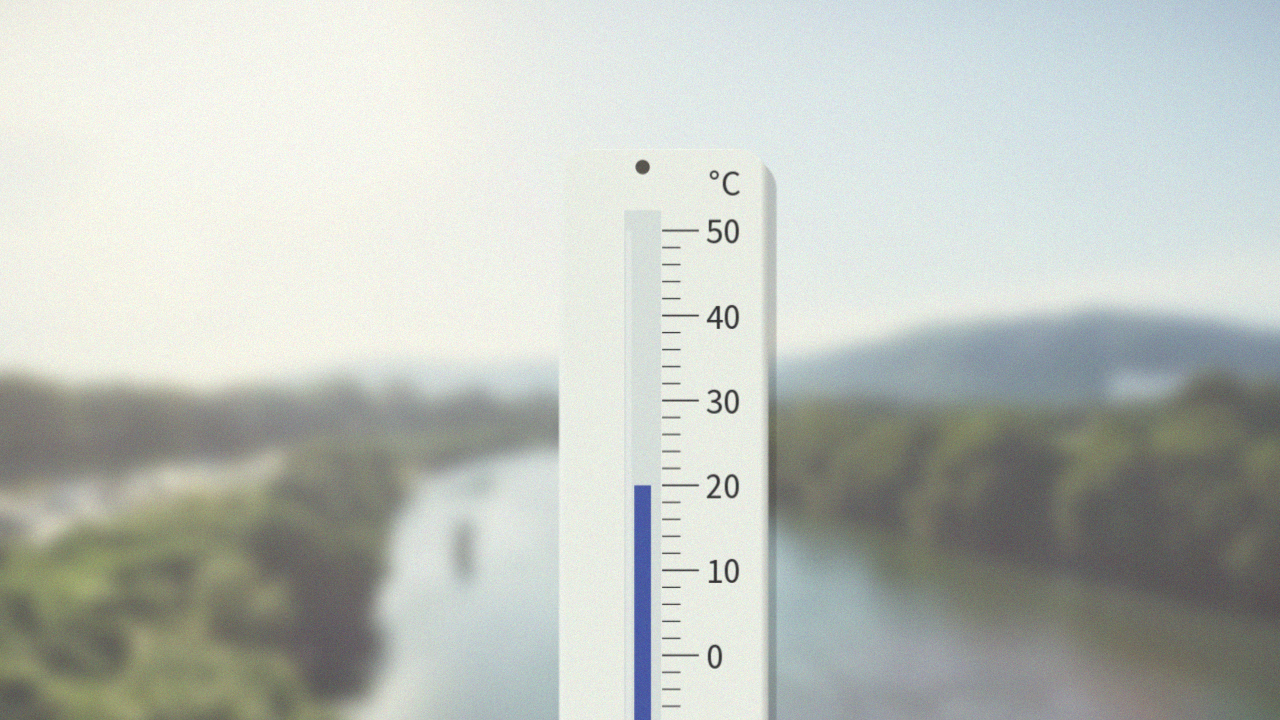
20 °C
